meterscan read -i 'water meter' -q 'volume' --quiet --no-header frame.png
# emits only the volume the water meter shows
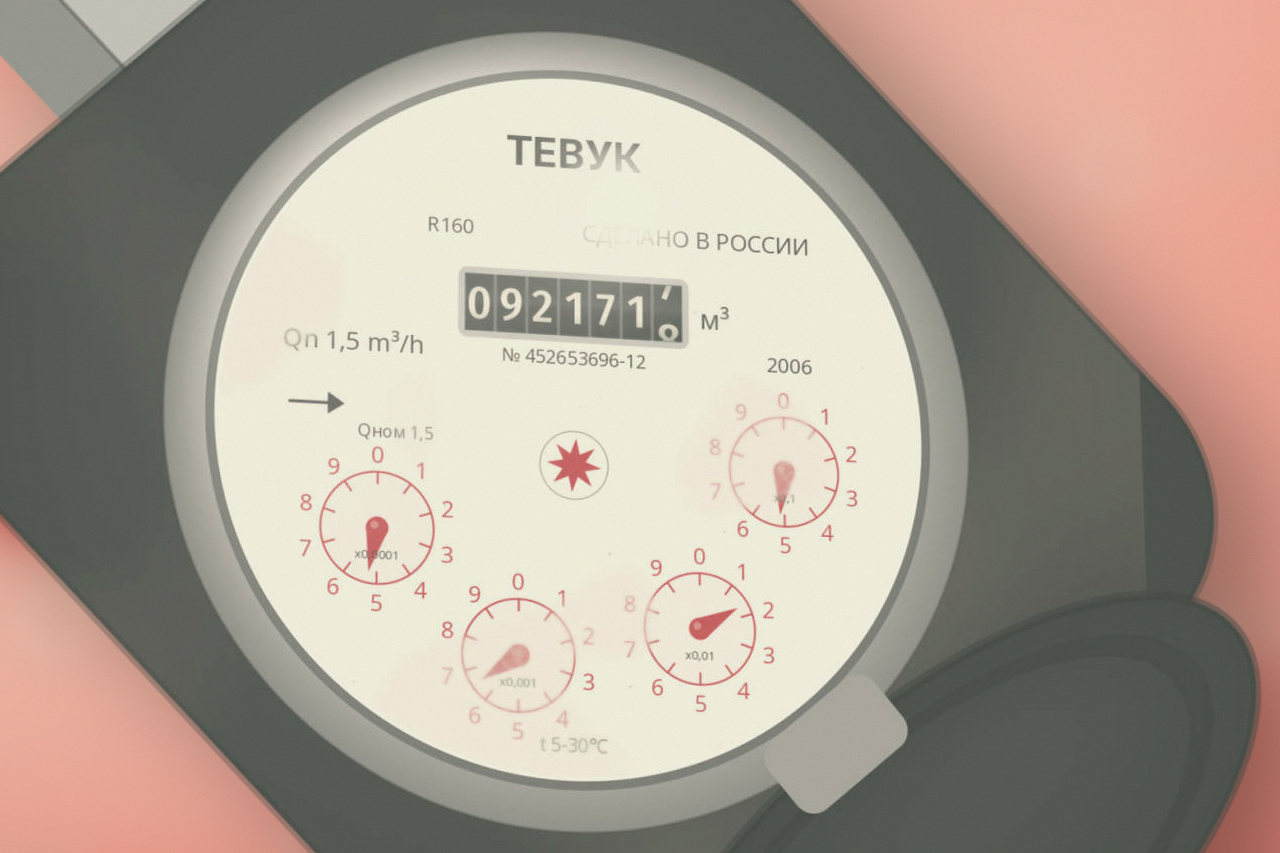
921717.5165 m³
